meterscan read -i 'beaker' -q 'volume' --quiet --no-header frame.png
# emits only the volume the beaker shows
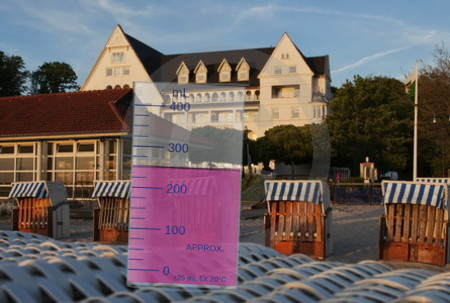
250 mL
